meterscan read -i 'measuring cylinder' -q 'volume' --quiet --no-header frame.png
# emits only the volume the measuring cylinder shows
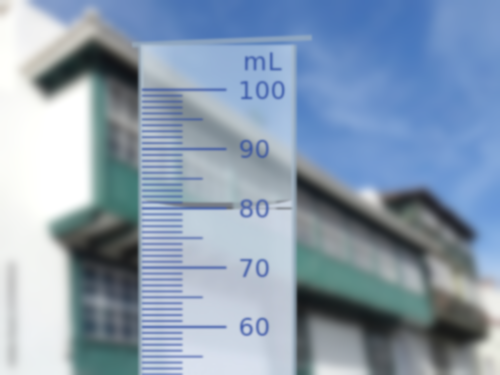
80 mL
